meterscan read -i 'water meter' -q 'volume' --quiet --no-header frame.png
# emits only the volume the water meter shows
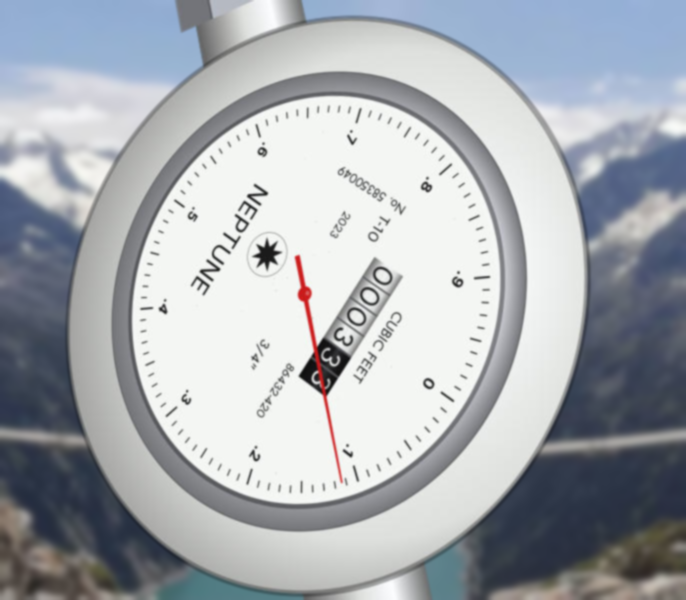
333.11 ft³
